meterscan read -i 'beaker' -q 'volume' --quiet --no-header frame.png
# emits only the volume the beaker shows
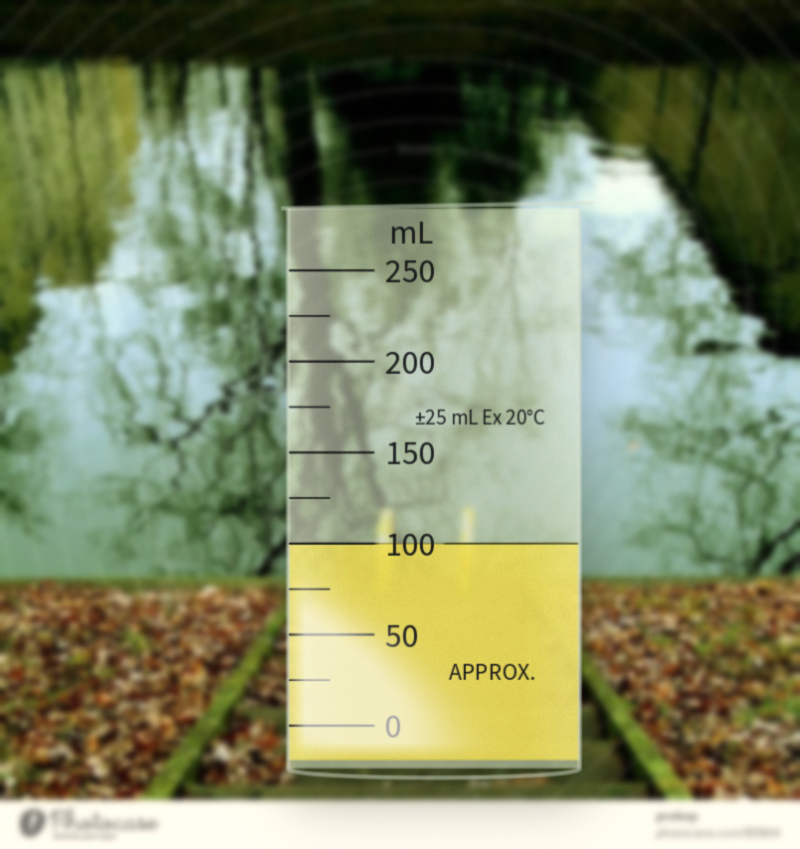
100 mL
